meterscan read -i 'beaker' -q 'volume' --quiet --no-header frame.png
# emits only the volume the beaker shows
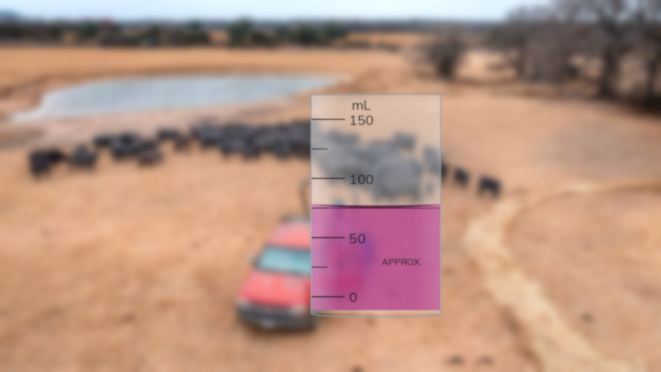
75 mL
